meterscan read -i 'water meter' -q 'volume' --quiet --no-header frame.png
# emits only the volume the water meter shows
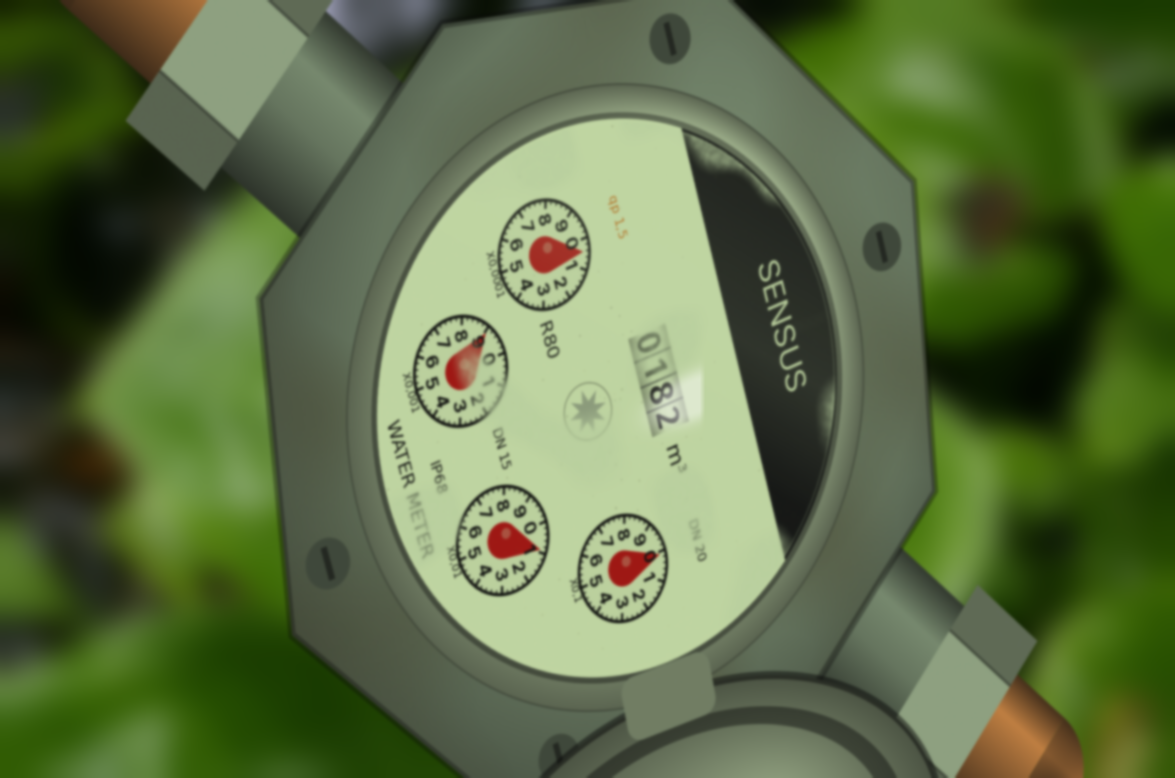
182.0090 m³
